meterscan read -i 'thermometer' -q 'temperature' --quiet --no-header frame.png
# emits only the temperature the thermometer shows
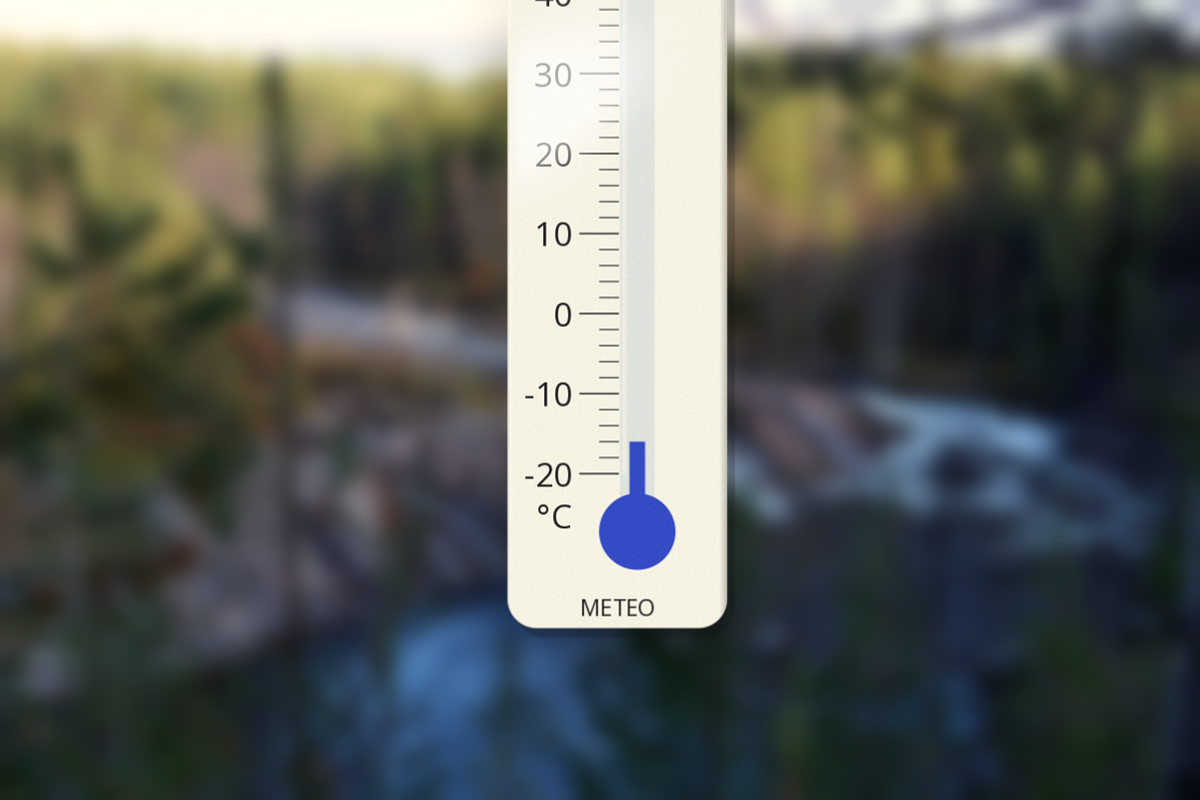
-16 °C
